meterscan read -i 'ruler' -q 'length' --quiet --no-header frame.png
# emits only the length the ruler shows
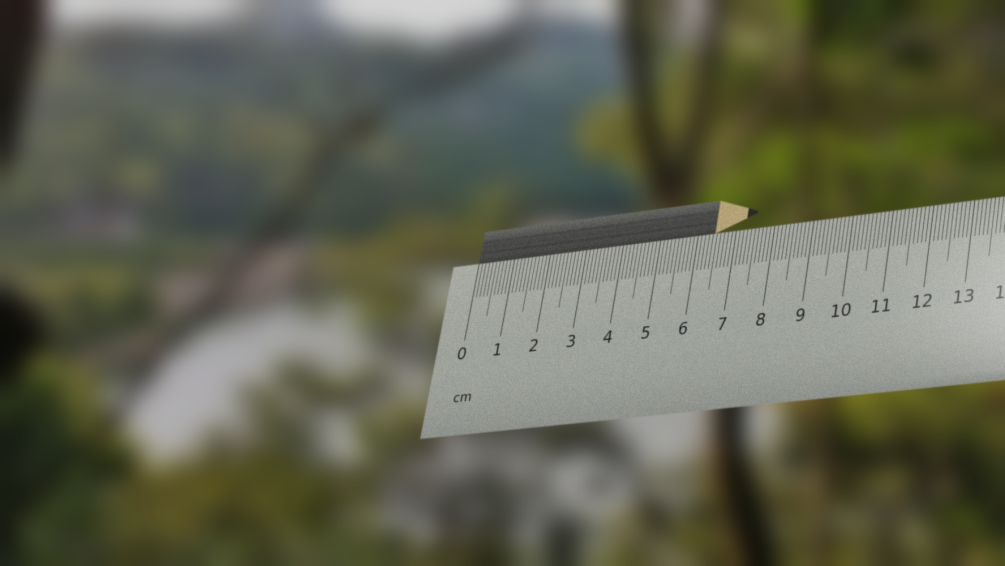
7.5 cm
